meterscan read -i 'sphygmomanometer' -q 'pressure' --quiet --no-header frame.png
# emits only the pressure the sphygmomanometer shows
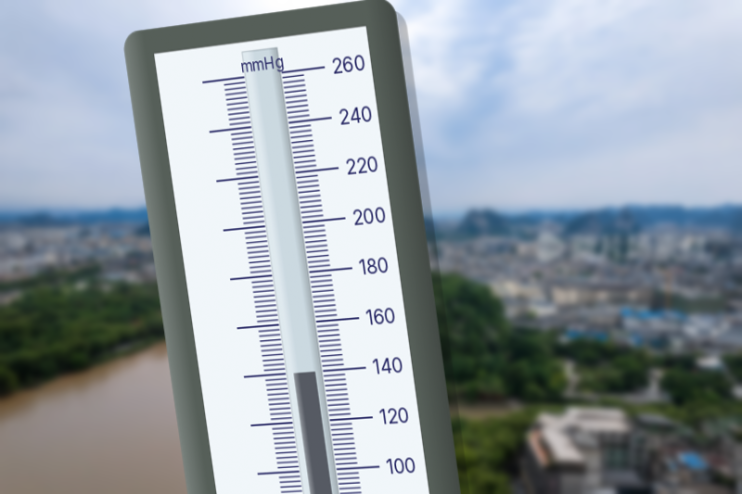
140 mmHg
